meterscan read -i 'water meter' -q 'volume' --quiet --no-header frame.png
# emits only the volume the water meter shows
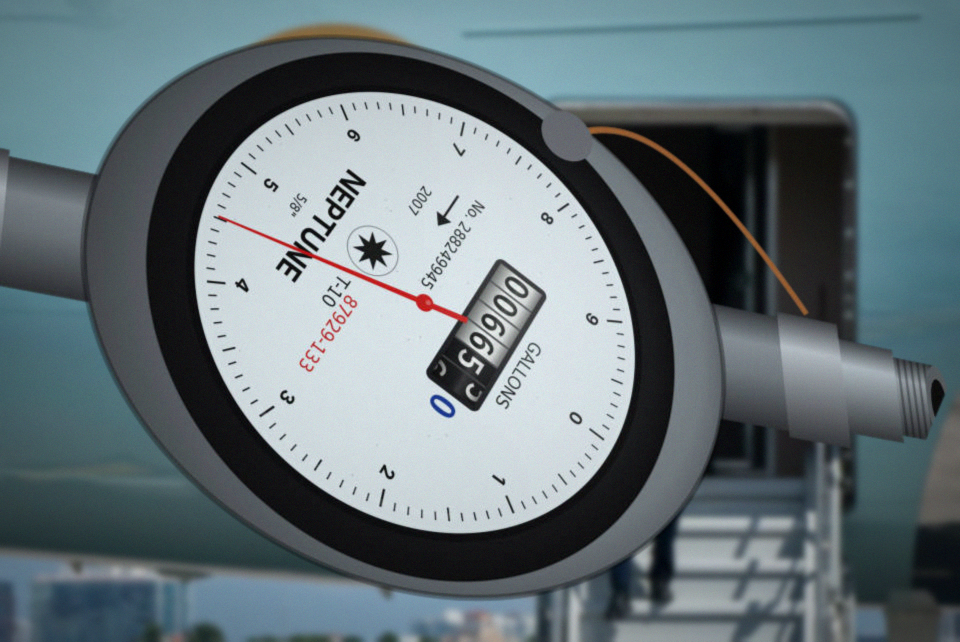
66554.5 gal
